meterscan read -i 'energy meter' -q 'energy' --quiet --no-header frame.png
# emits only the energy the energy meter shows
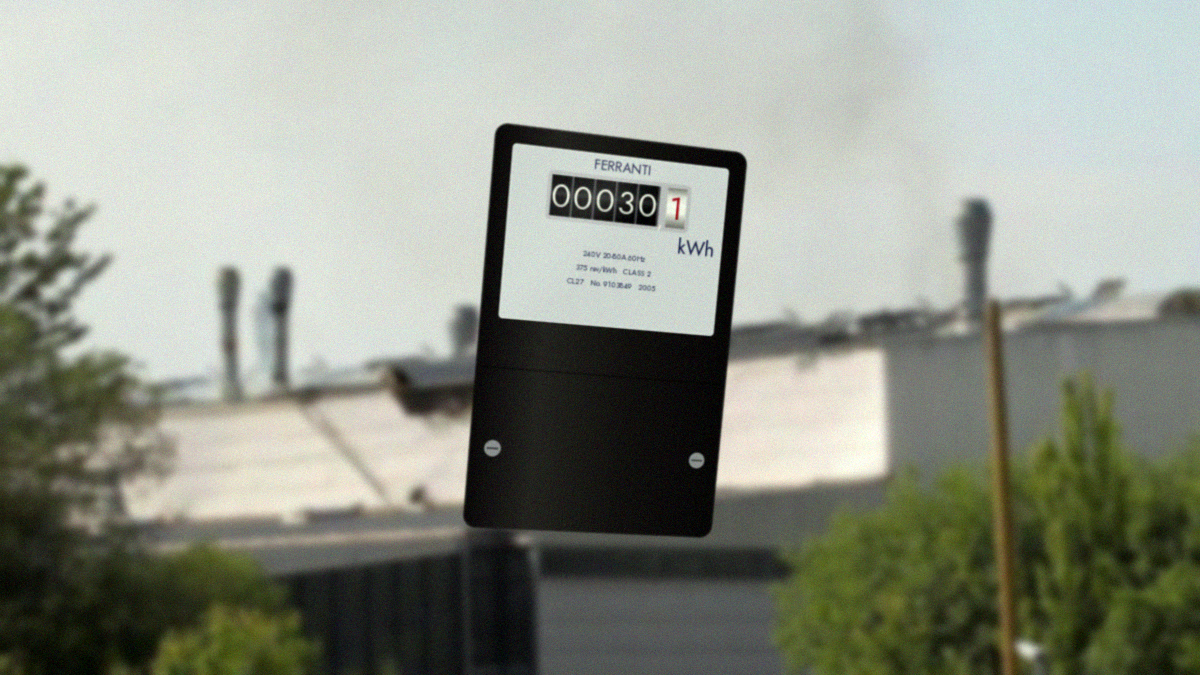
30.1 kWh
